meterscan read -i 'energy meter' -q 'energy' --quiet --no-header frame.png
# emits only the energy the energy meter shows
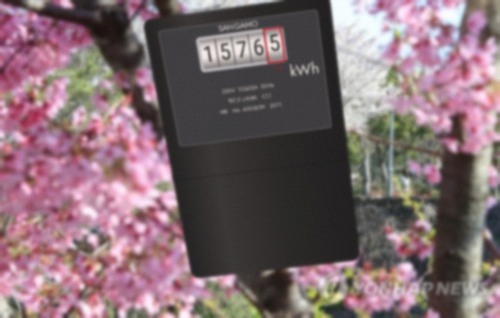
1576.5 kWh
